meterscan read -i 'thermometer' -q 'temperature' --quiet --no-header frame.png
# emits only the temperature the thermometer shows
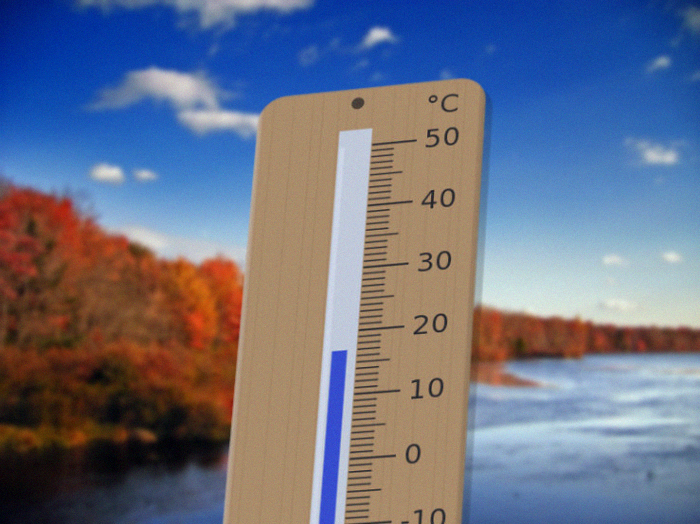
17 °C
